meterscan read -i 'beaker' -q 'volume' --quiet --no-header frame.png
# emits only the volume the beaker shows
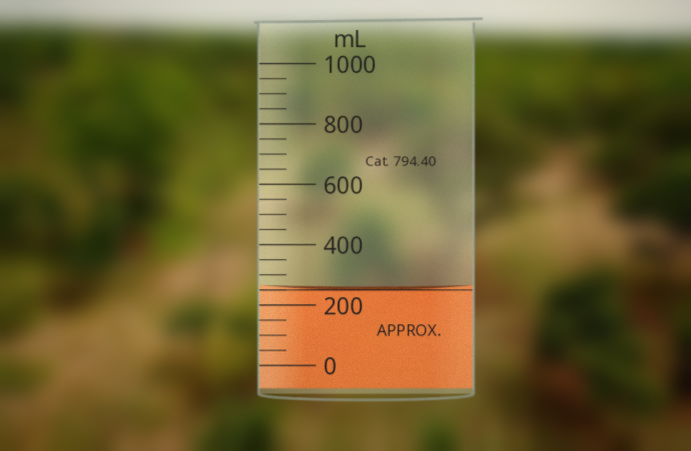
250 mL
